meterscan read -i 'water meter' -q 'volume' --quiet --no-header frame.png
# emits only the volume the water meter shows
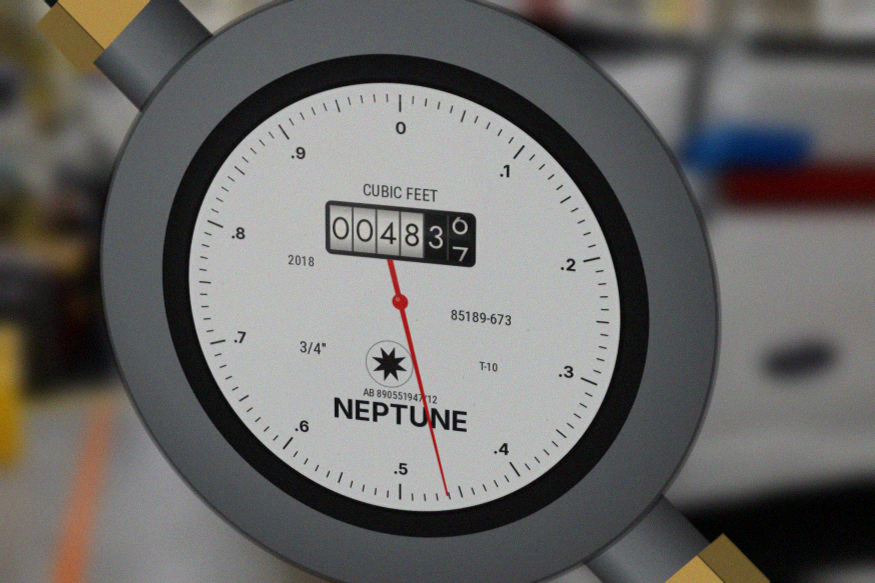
4836.46 ft³
